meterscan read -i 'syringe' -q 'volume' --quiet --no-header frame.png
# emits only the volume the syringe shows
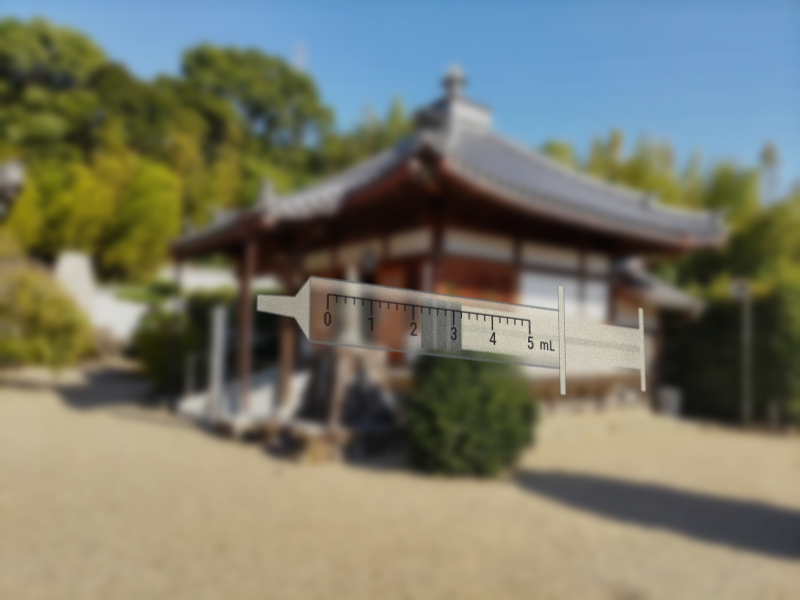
2.2 mL
